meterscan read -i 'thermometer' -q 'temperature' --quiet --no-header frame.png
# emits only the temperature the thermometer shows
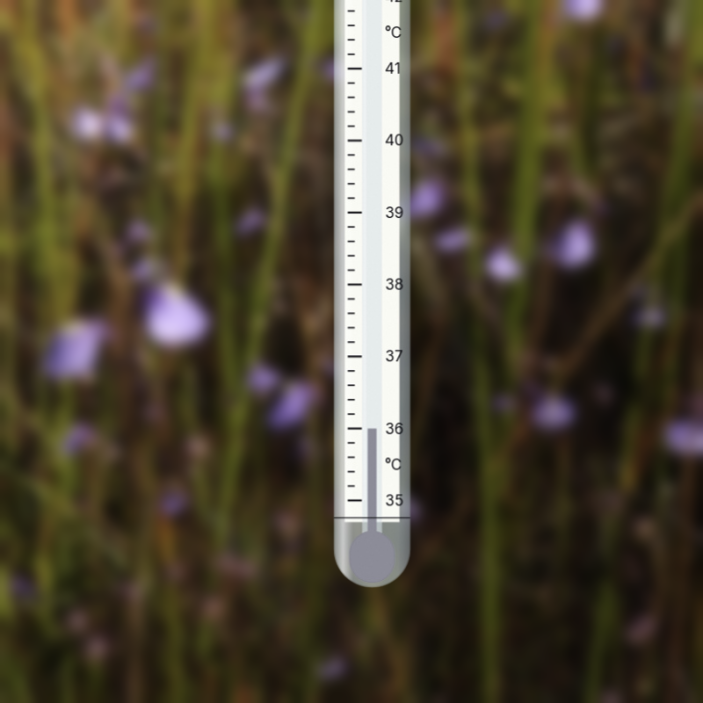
36 °C
